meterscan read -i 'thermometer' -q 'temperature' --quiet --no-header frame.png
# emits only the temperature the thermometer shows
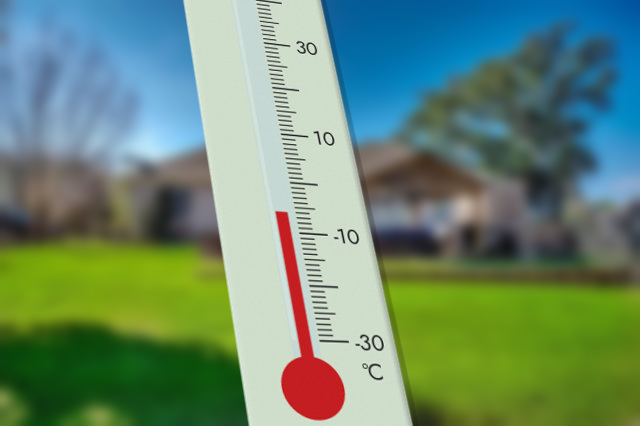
-6 °C
